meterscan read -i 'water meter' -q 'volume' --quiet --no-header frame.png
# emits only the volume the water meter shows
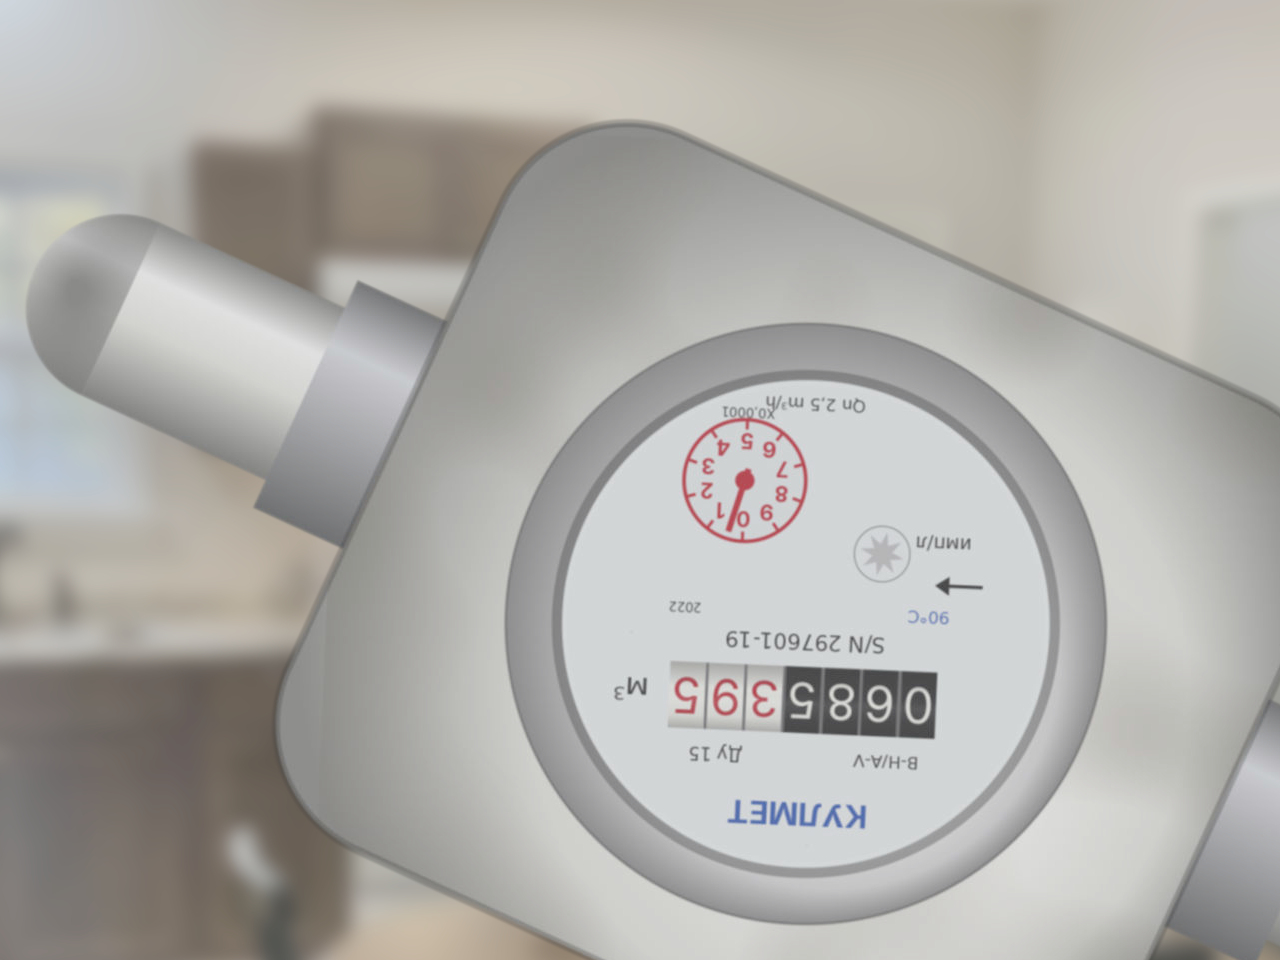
685.3950 m³
